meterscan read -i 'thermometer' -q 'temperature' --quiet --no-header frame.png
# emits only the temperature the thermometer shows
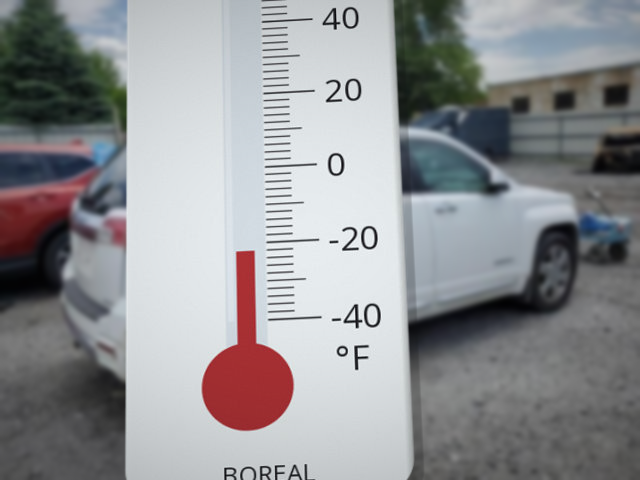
-22 °F
